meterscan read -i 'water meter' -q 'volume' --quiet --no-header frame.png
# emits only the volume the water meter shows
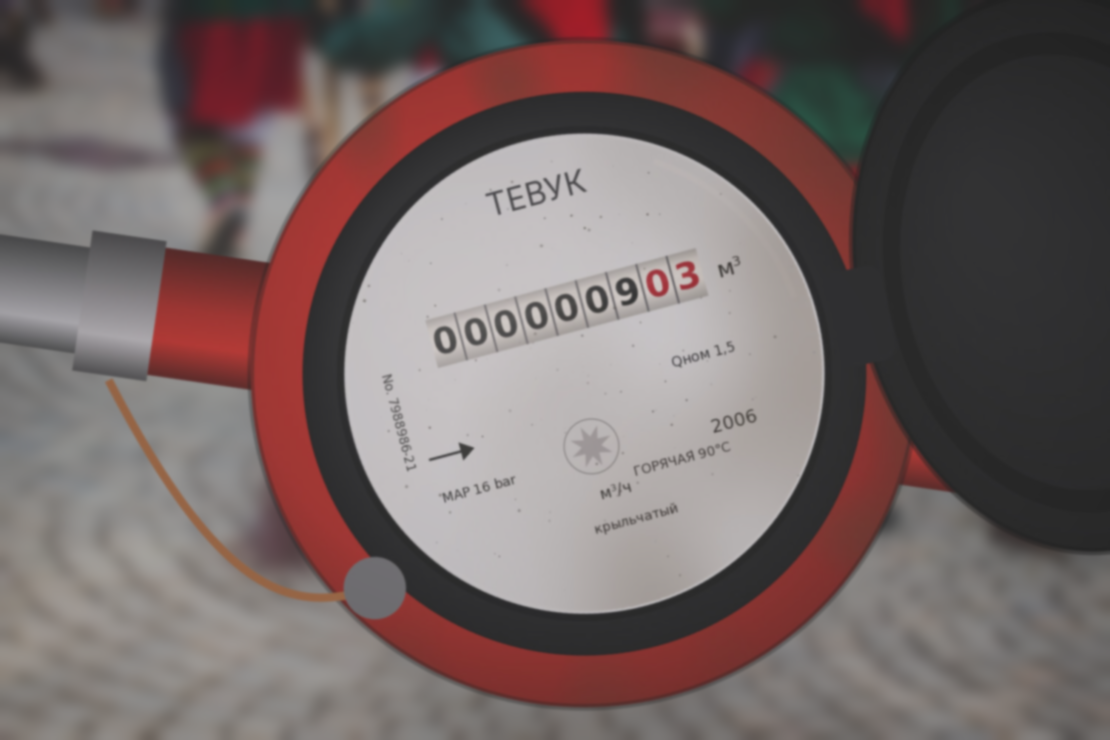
9.03 m³
